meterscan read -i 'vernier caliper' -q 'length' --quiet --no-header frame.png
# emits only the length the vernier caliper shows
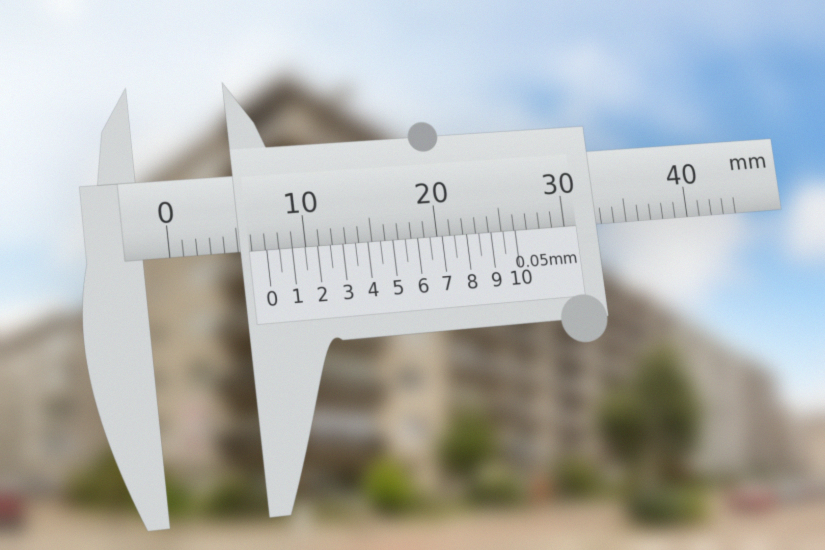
7.1 mm
